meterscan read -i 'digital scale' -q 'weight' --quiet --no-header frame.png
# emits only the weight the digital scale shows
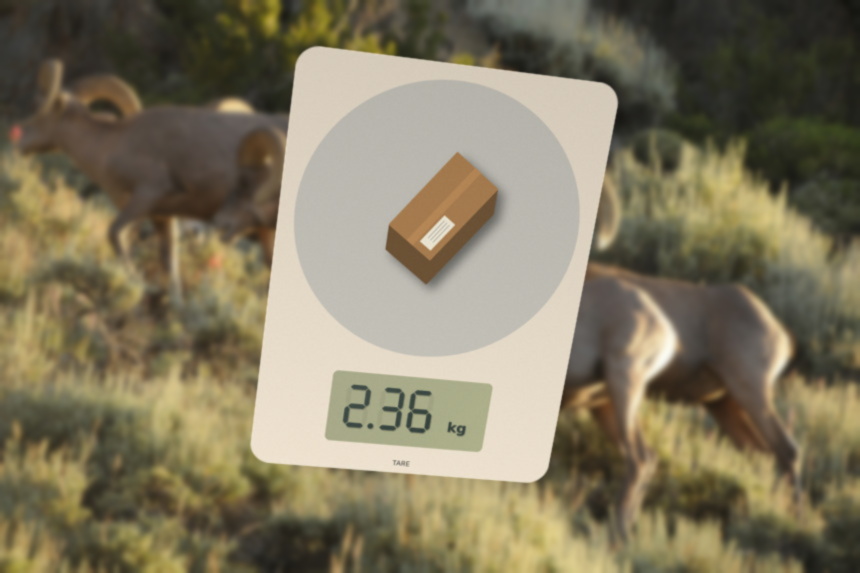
2.36 kg
